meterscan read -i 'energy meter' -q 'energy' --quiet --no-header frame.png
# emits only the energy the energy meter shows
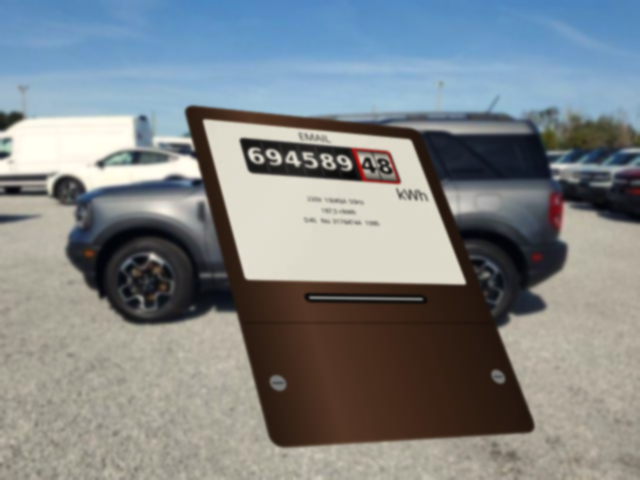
694589.48 kWh
